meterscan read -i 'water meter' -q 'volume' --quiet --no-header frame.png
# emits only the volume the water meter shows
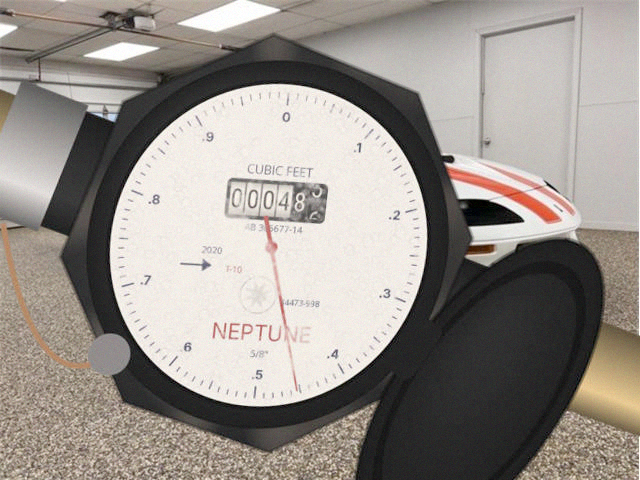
485.45 ft³
